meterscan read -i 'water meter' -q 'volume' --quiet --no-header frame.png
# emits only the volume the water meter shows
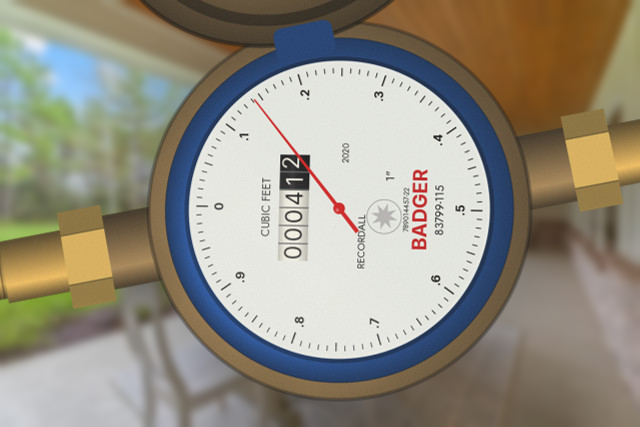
412.14 ft³
